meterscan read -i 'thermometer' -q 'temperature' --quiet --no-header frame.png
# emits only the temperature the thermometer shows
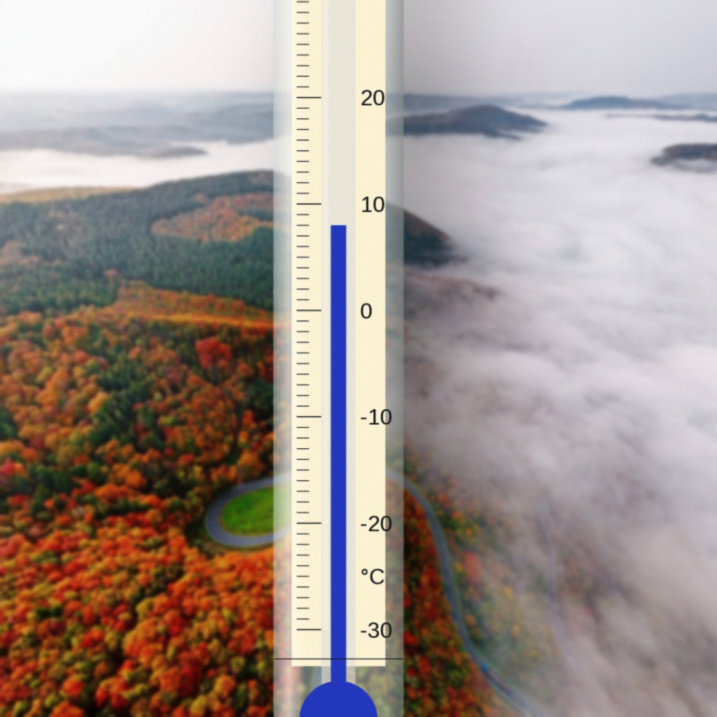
8 °C
